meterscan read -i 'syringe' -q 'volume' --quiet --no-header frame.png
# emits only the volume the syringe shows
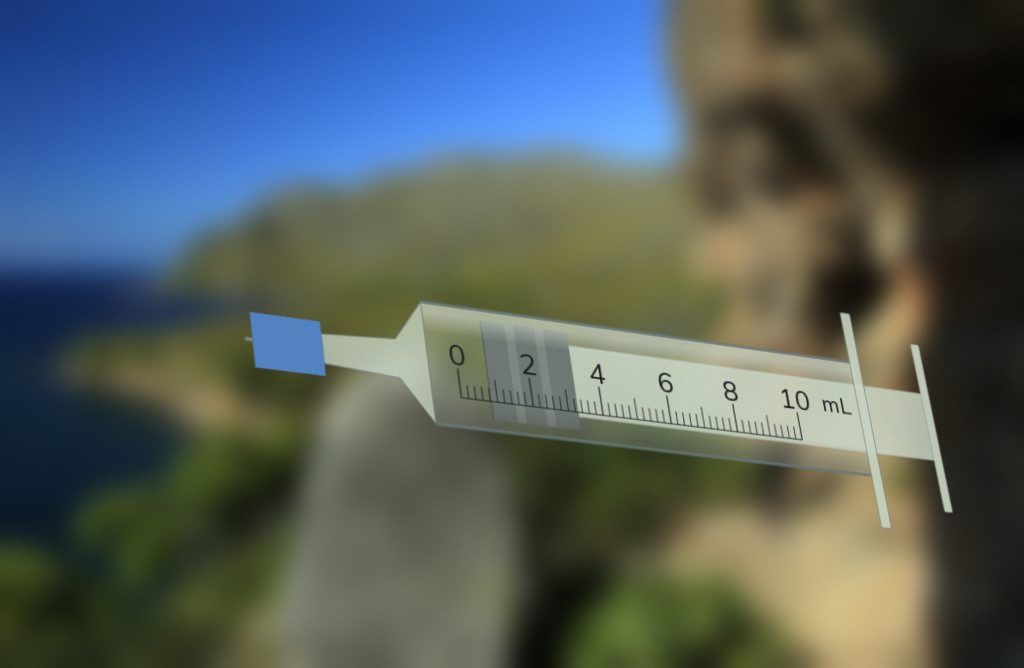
0.8 mL
